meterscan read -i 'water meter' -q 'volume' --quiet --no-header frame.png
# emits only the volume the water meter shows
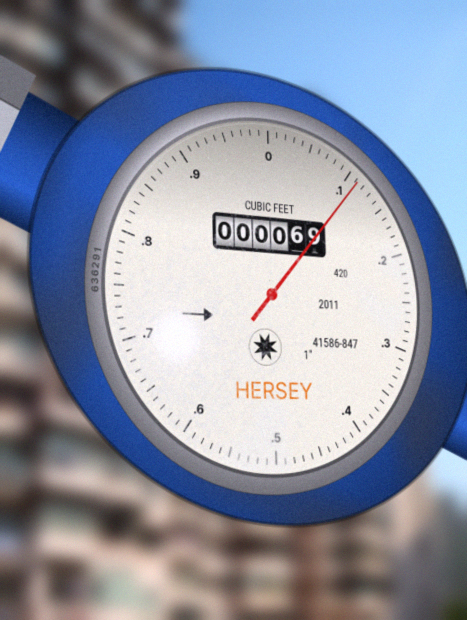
69.11 ft³
